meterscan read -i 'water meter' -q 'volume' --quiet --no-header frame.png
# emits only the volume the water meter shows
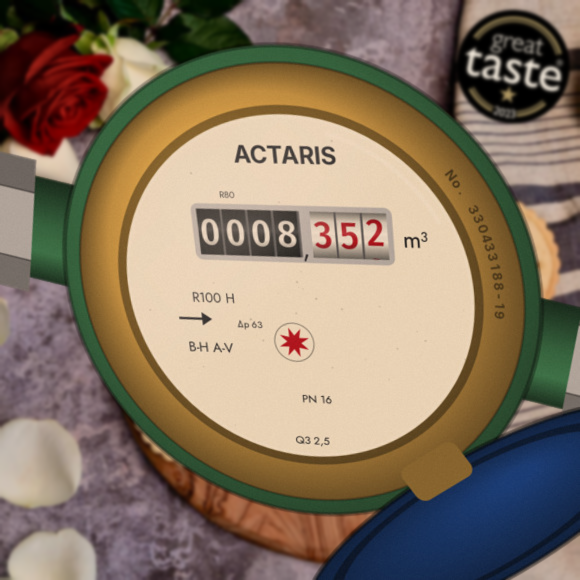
8.352 m³
